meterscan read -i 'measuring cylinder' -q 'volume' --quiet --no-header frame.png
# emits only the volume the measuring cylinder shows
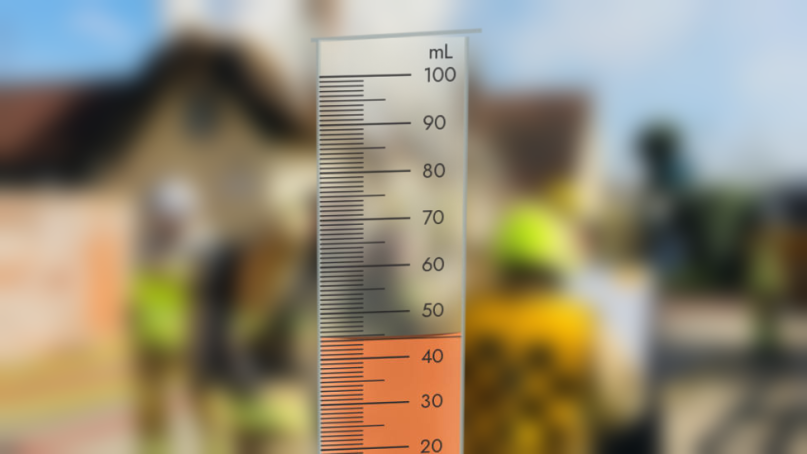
44 mL
